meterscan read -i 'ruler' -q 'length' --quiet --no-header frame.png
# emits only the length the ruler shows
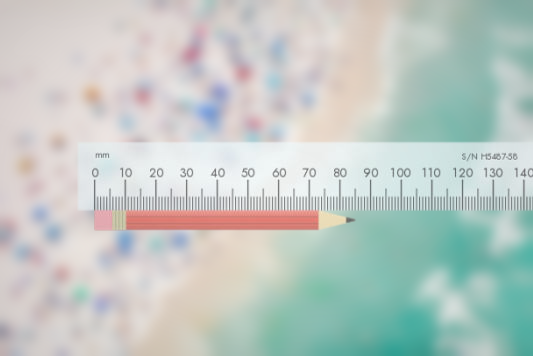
85 mm
